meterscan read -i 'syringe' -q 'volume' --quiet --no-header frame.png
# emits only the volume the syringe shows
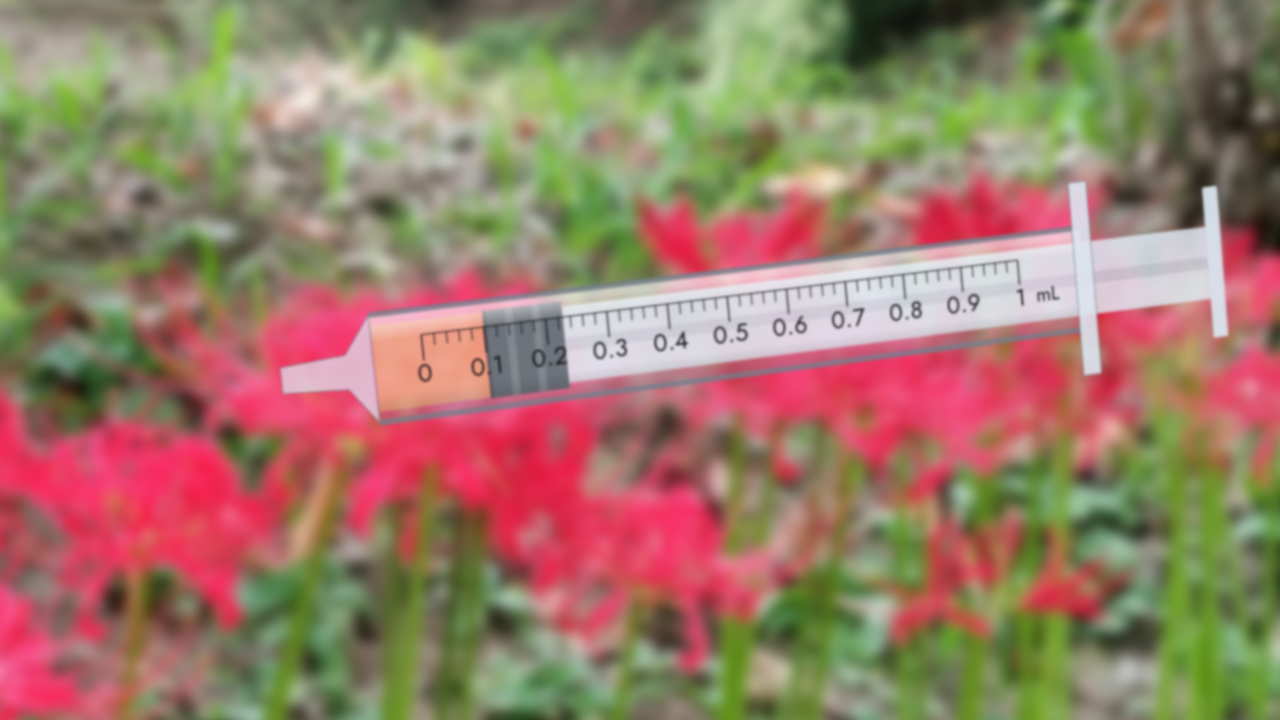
0.1 mL
